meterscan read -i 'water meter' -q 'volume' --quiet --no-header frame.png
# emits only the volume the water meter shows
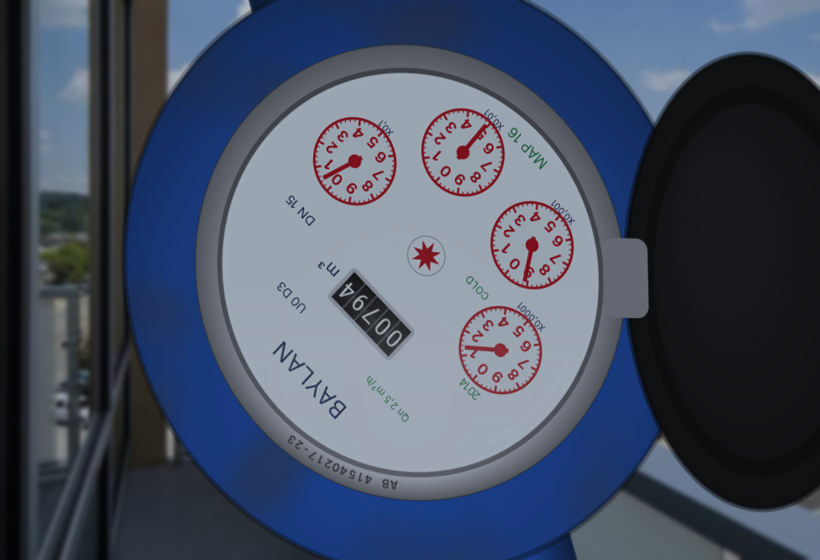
794.0491 m³
